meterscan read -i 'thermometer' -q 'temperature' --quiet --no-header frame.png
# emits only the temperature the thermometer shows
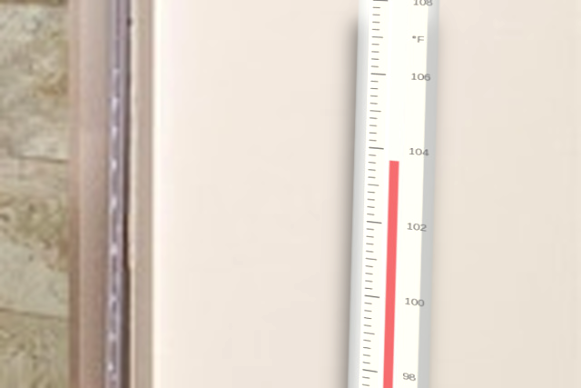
103.7 °F
